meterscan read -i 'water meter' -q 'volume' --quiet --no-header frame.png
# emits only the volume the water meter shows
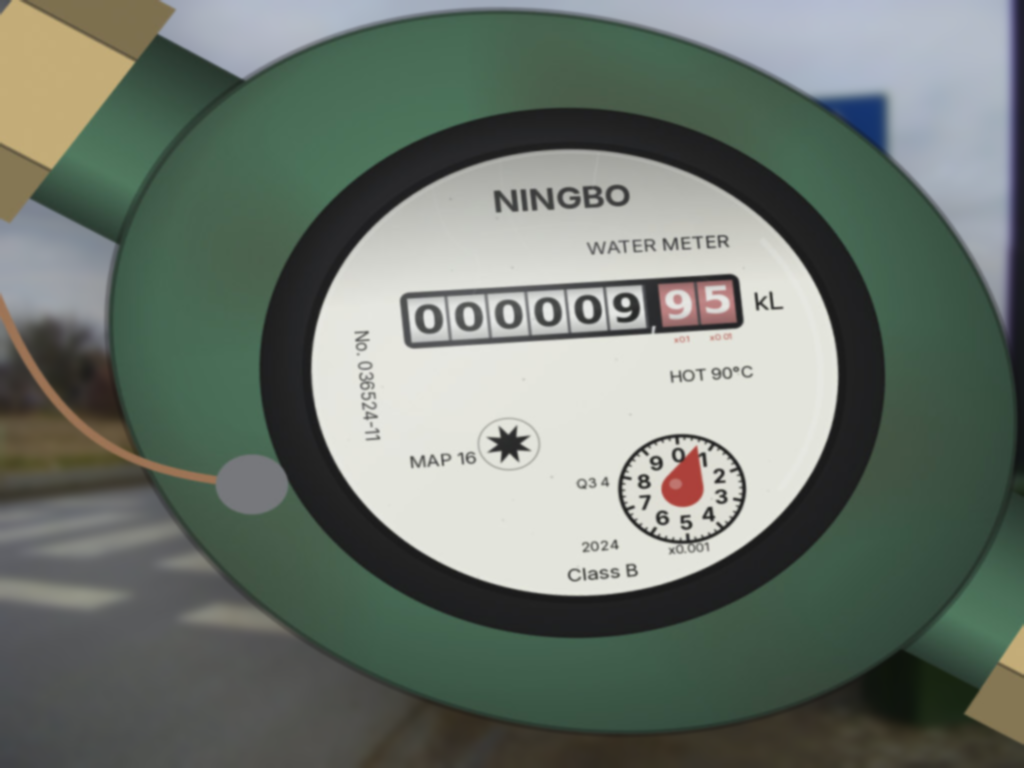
9.950 kL
